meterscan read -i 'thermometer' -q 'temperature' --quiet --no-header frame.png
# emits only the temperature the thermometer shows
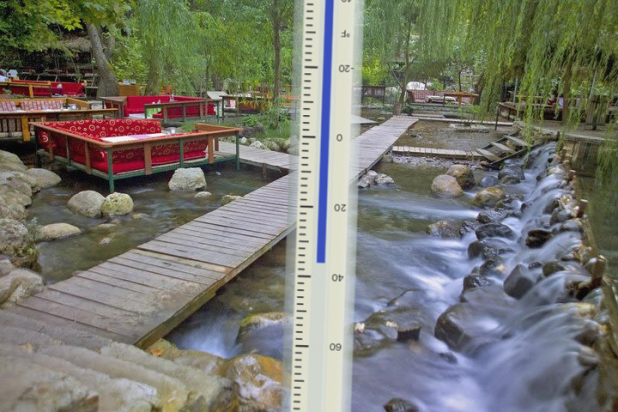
36 °F
